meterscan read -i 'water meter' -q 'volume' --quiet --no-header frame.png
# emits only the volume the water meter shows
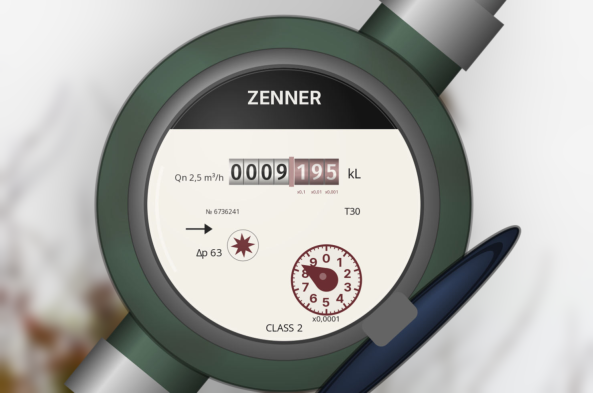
9.1958 kL
